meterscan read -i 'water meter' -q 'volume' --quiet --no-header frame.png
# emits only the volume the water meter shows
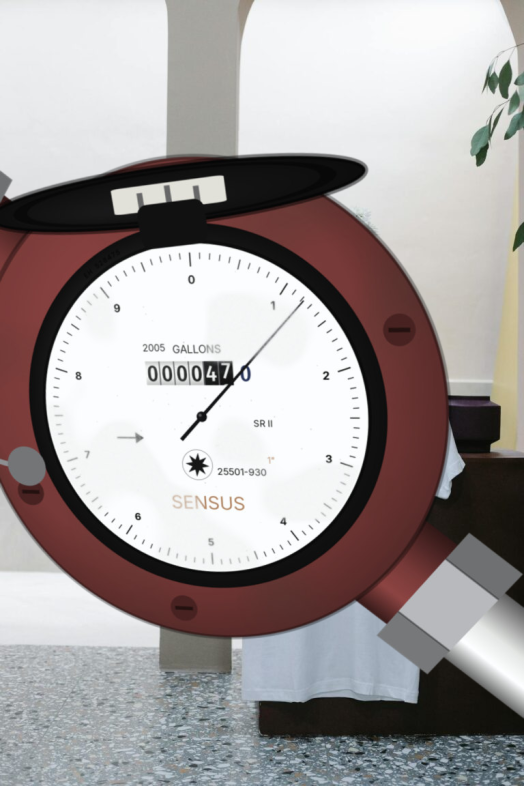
471.2 gal
